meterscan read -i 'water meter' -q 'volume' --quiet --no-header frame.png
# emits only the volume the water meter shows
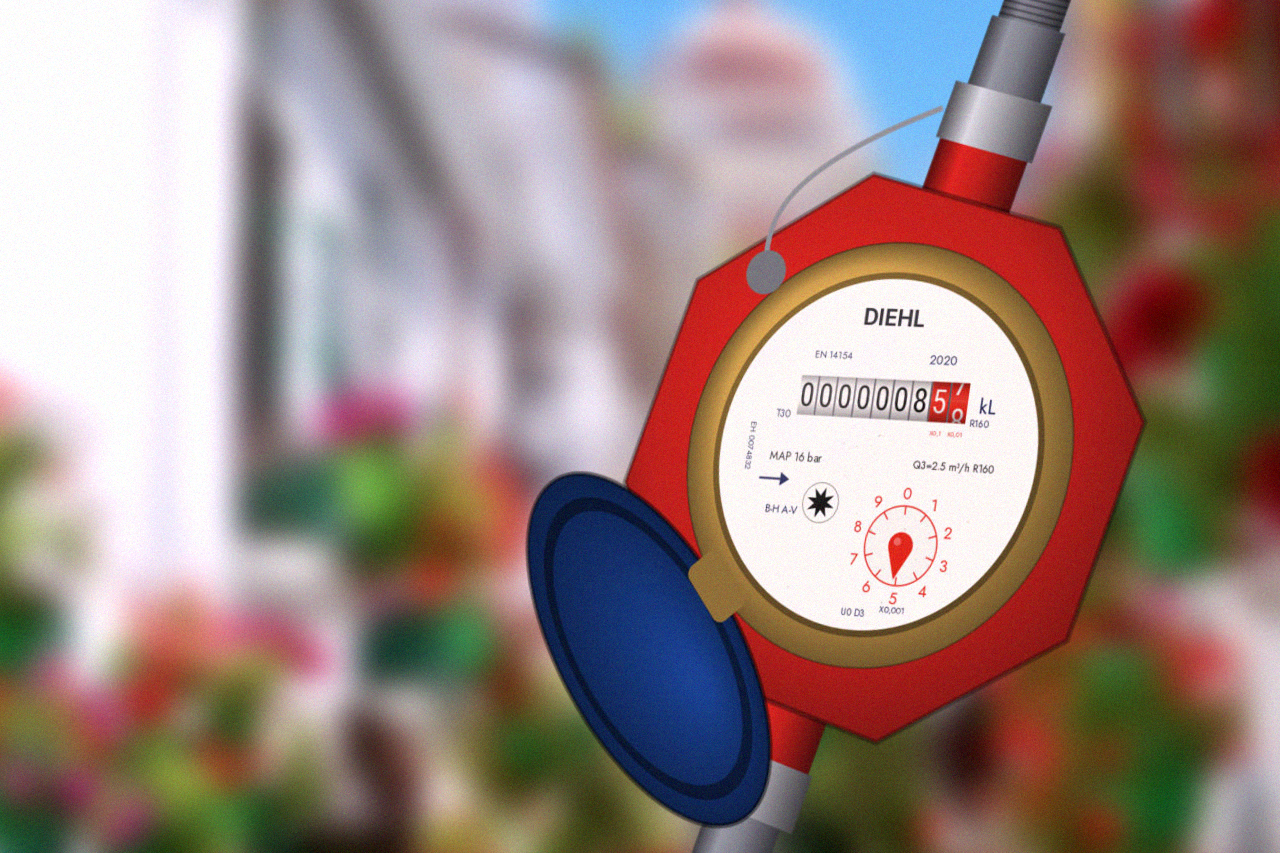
8.575 kL
